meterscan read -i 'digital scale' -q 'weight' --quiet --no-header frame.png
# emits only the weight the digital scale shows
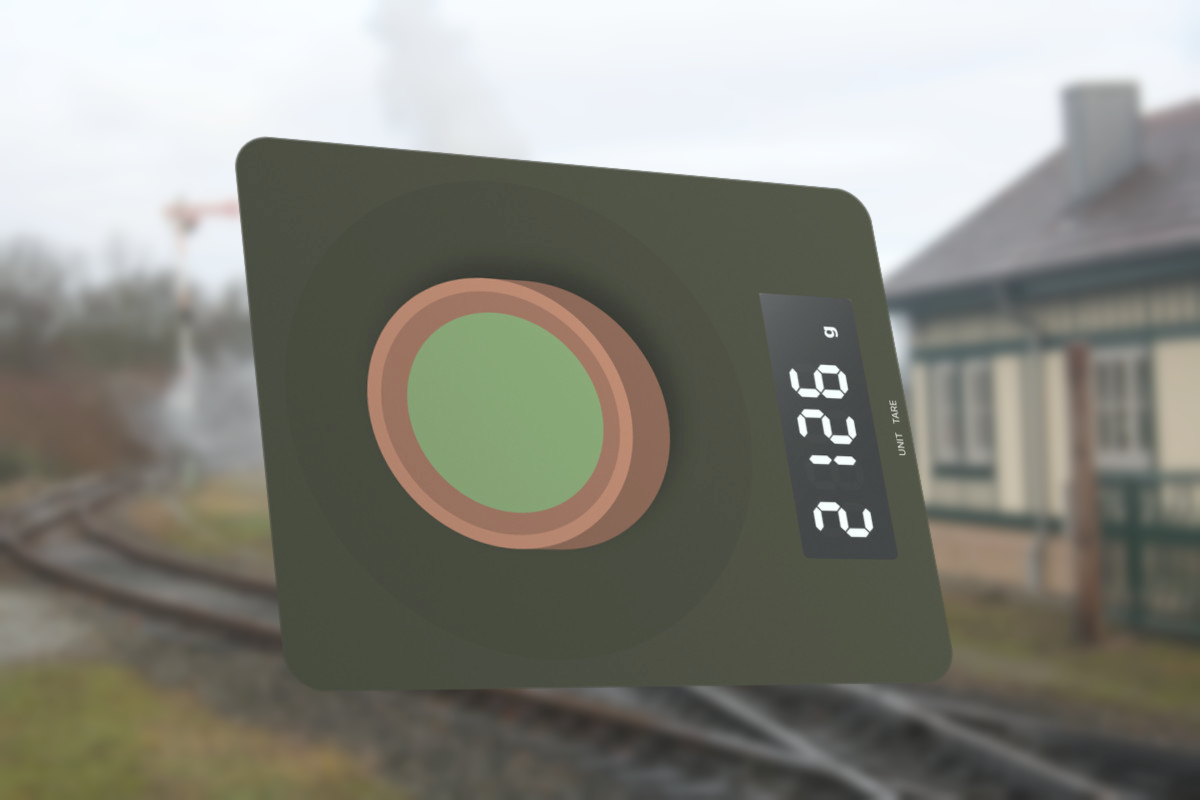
2126 g
